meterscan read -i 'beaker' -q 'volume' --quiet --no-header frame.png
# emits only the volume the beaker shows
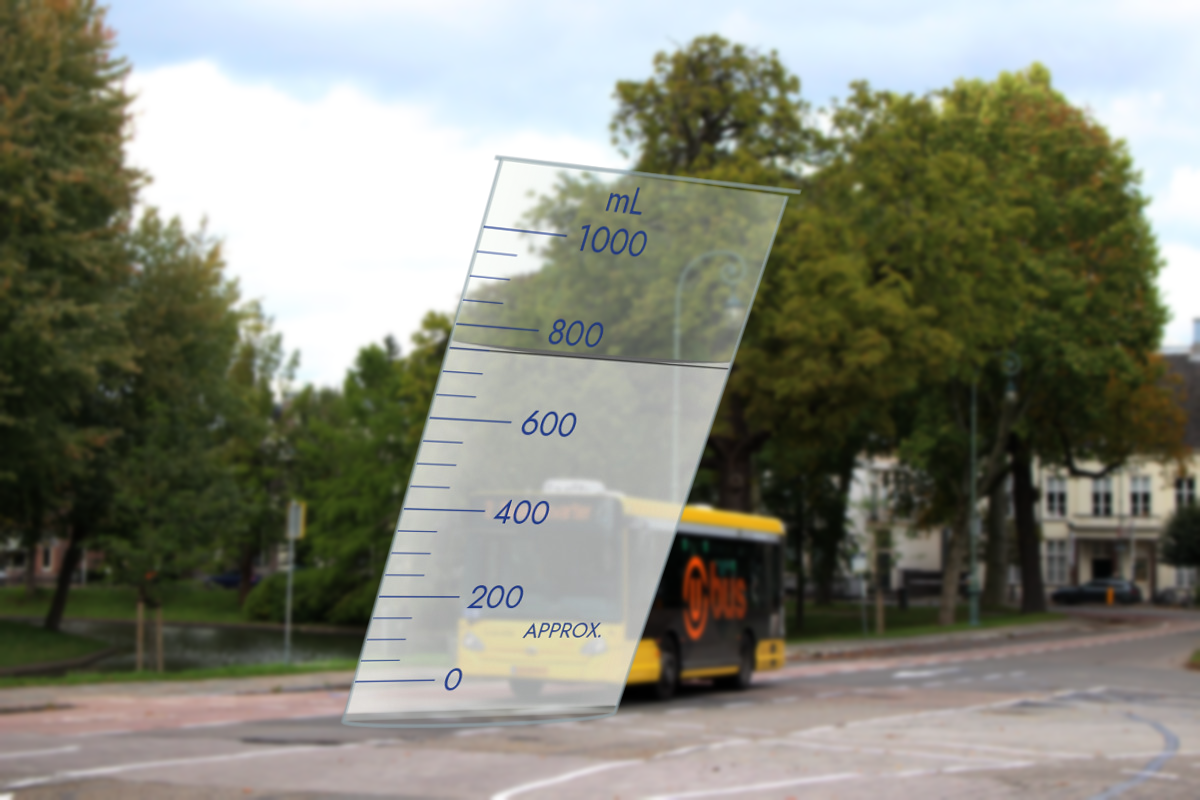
750 mL
